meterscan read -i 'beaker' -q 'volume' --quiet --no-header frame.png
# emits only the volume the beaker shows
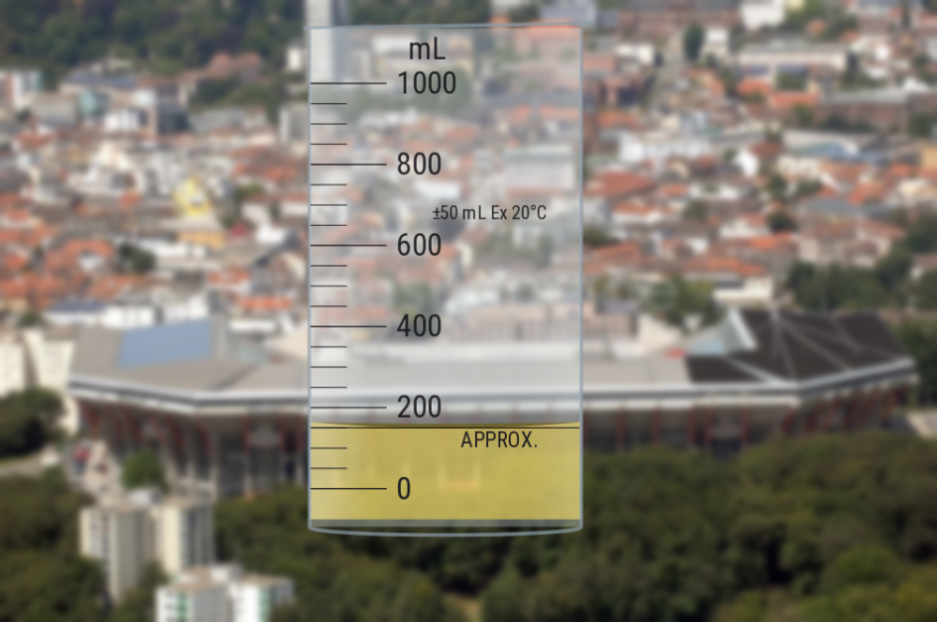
150 mL
